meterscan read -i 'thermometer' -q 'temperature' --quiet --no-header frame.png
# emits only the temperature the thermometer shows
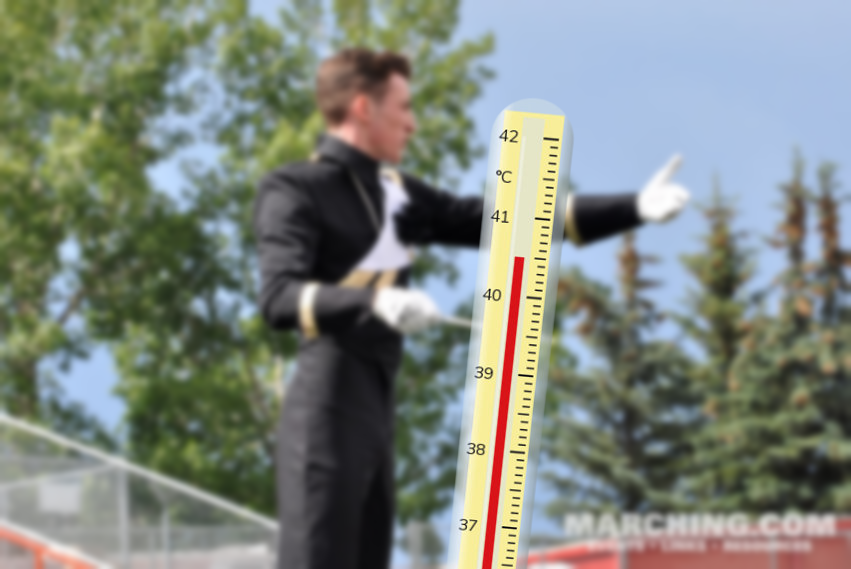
40.5 °C
